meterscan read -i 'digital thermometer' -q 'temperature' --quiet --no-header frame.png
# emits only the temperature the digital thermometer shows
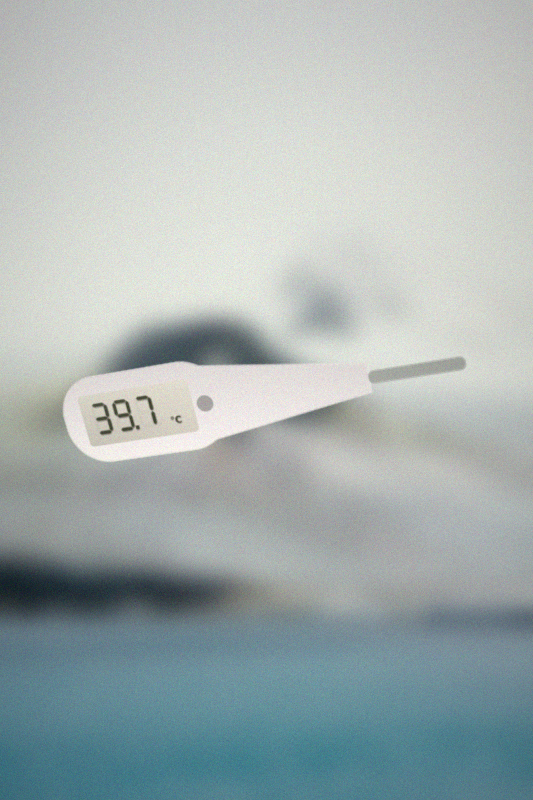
39.7 °C
